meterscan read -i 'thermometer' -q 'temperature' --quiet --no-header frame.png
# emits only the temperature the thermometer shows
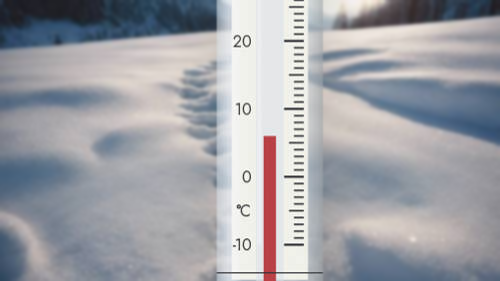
6 °C
